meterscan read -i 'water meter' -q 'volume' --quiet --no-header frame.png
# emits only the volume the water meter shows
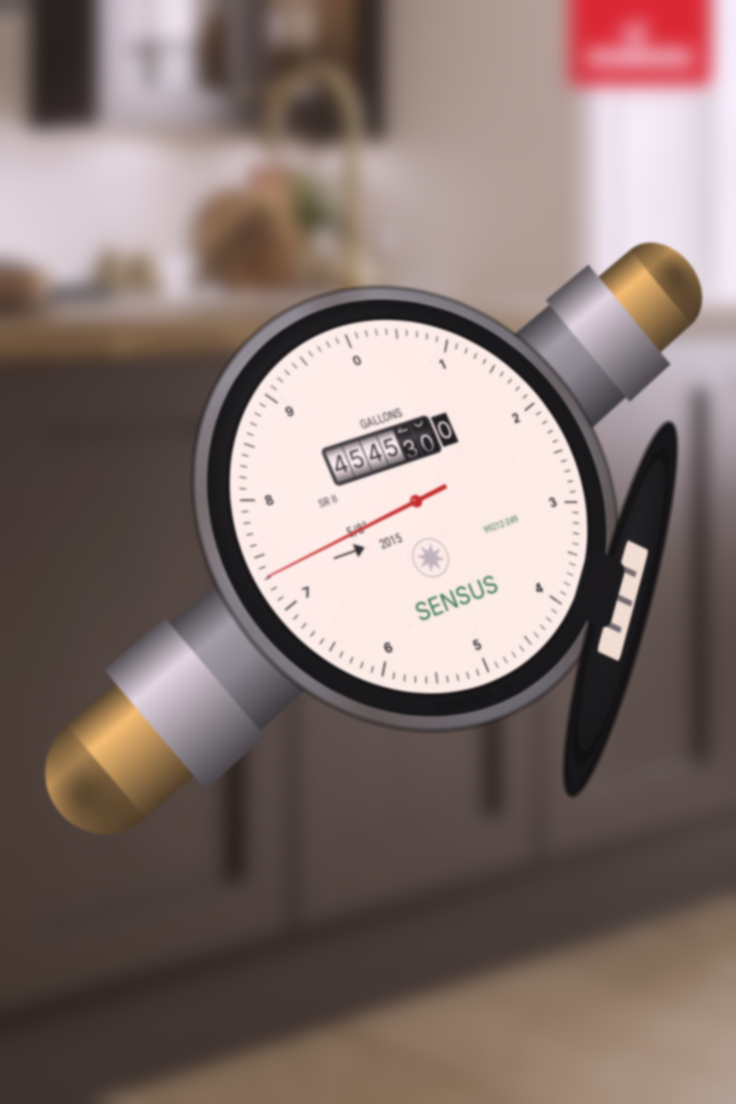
4545297.3 gal
